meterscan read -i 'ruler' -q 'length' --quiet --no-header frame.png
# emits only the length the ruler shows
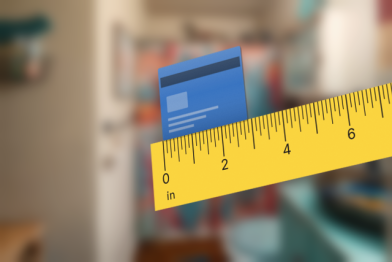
2.875 in
